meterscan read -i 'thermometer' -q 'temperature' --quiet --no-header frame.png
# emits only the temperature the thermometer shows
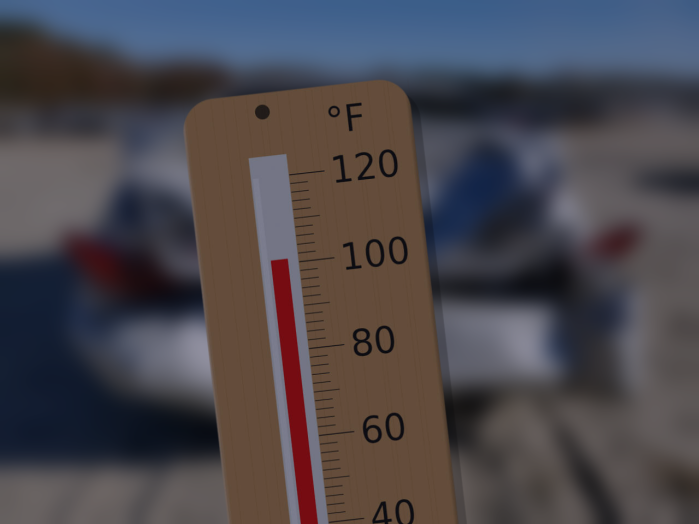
101 °F
